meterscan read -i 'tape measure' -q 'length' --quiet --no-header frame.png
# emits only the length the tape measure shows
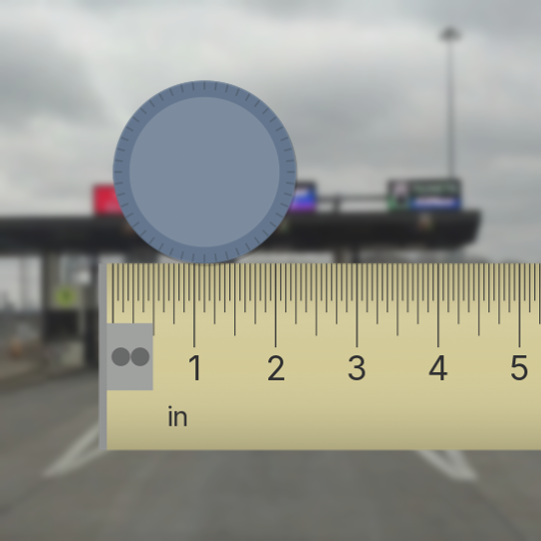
2.25 in
